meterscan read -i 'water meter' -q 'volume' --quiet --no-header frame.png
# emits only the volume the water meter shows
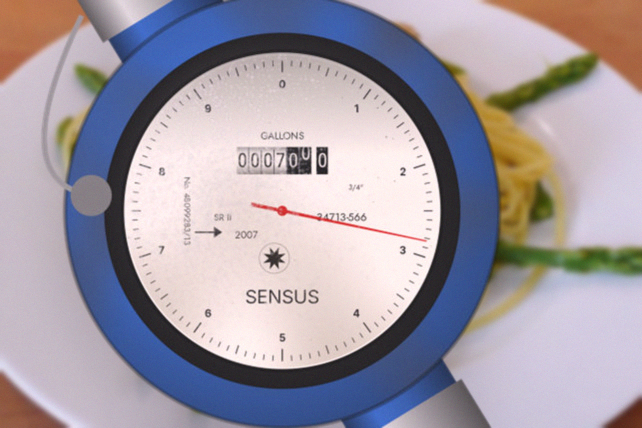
7002.8 gal
